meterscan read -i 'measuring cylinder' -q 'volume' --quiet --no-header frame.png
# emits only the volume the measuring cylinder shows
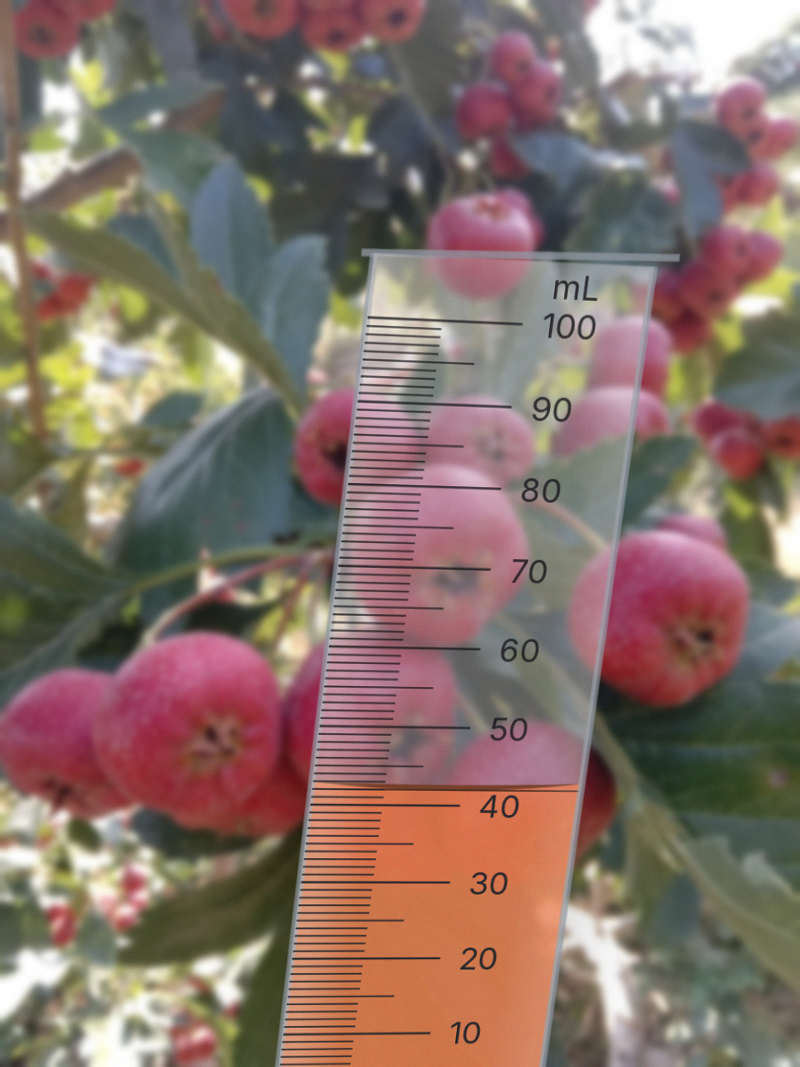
42 mL
